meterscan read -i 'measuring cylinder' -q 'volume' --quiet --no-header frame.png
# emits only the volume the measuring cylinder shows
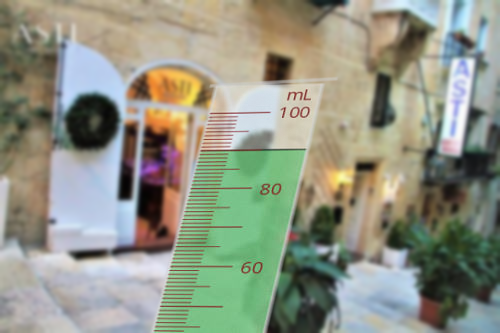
90 mL
